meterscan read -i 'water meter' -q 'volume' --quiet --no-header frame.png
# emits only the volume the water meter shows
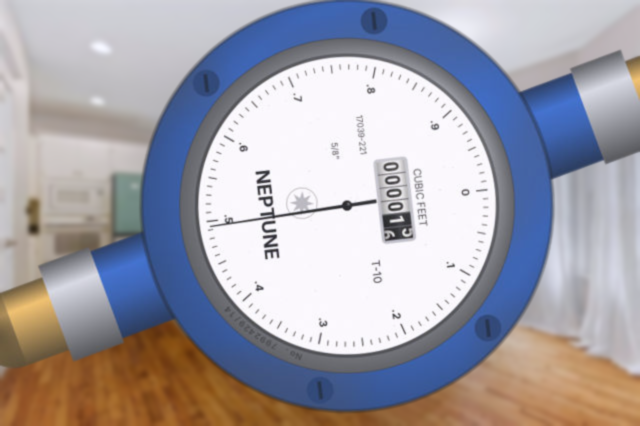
15.49 ft³
